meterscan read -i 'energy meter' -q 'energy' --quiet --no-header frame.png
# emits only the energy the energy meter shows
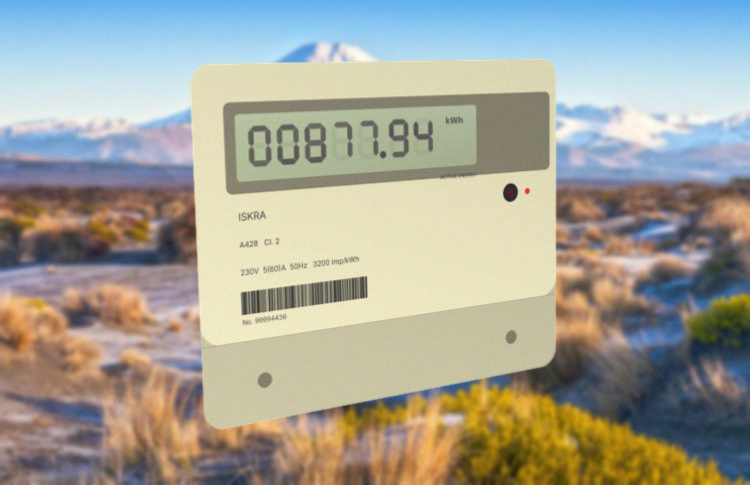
877.94 kWh
